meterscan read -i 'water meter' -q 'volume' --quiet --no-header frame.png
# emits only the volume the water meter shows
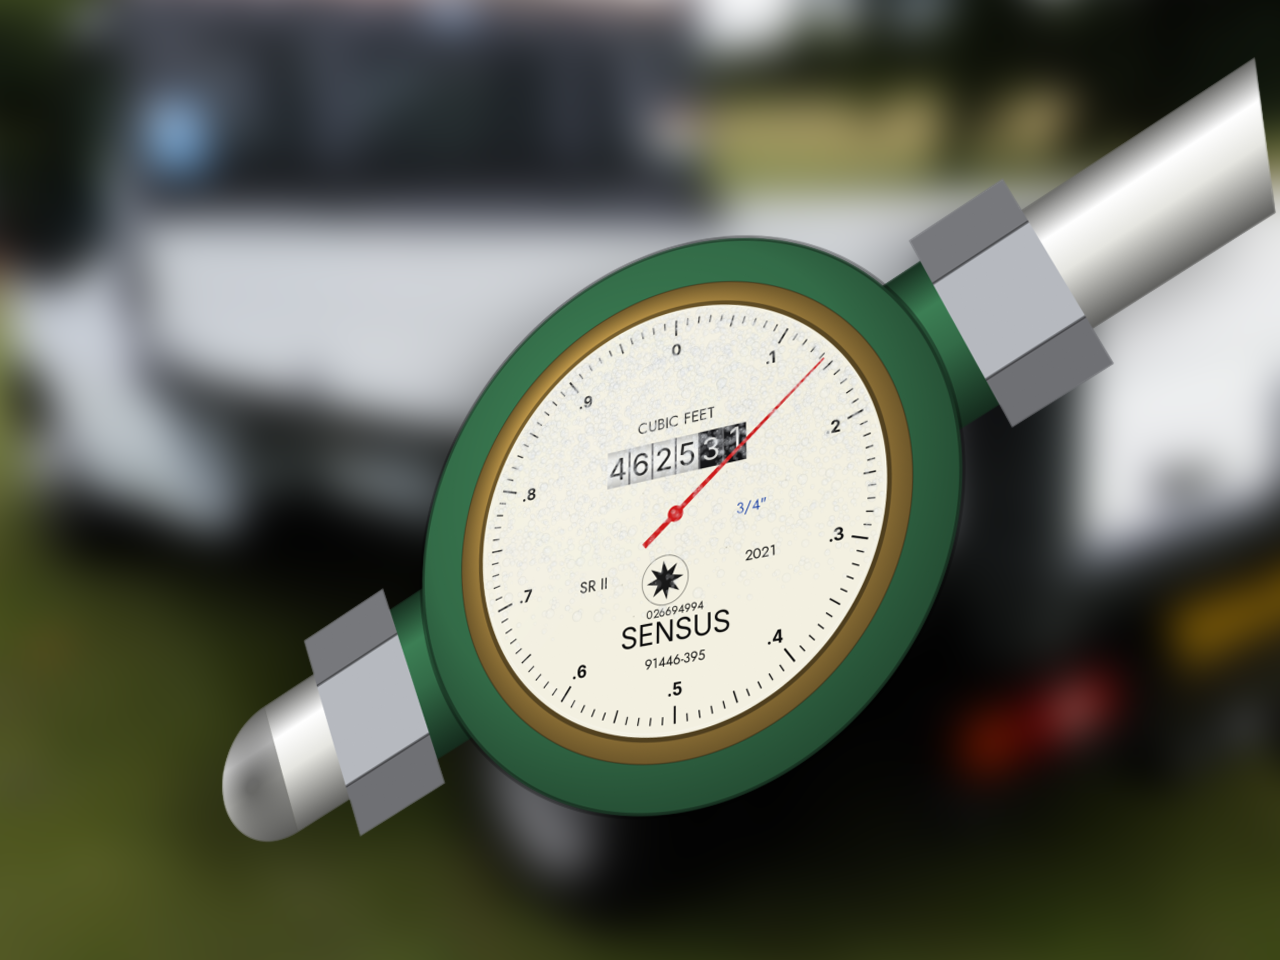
462531.14 ft³
